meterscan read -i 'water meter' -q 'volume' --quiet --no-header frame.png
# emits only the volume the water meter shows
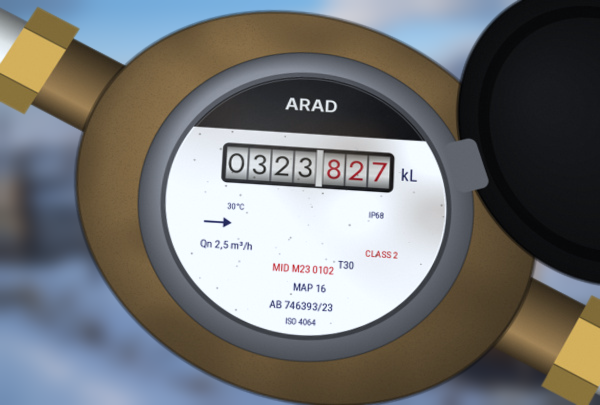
323.827 kL
